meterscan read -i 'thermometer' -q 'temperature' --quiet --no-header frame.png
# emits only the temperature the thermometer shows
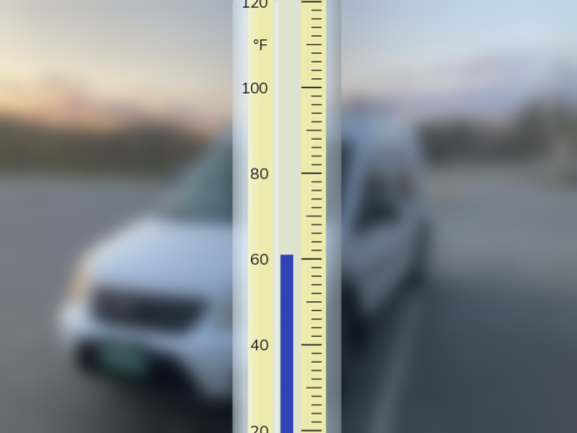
61 °F
